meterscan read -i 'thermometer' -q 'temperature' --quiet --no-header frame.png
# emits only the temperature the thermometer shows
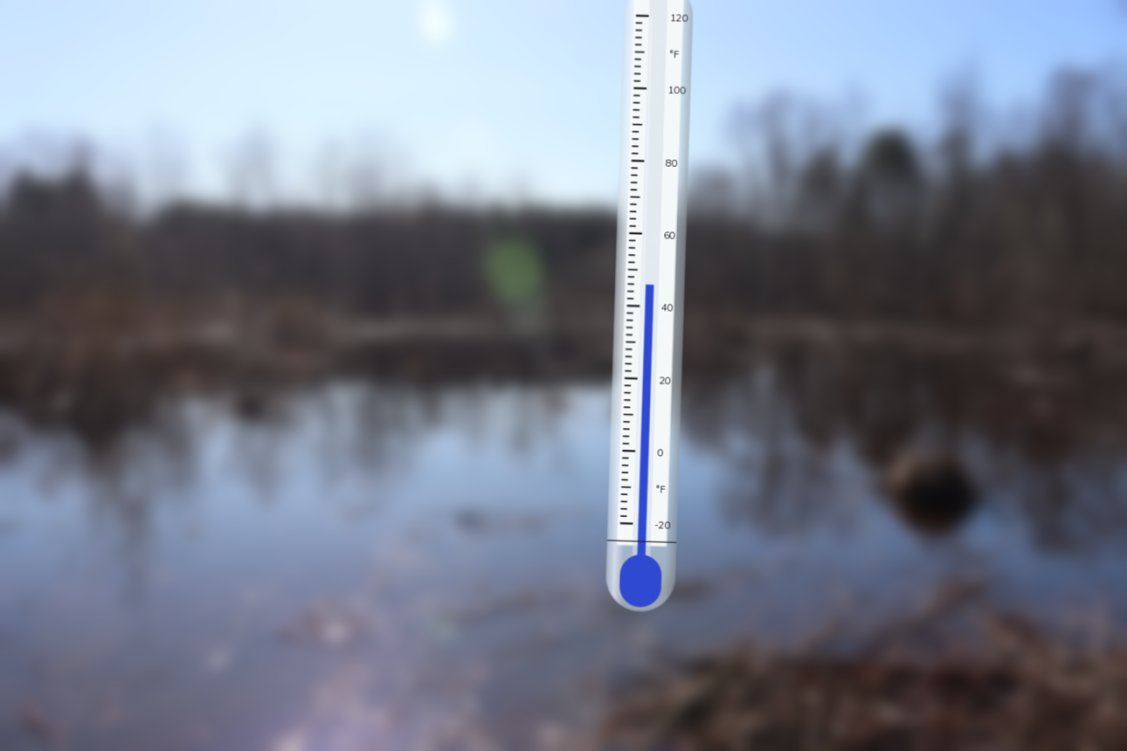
46 °F
